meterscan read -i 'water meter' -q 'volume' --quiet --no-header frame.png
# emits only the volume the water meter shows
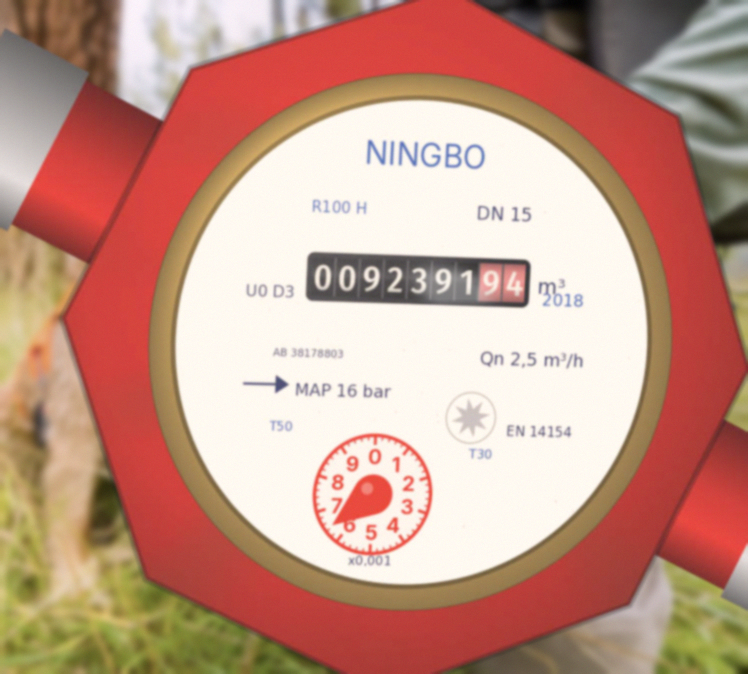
92391.946 m³
